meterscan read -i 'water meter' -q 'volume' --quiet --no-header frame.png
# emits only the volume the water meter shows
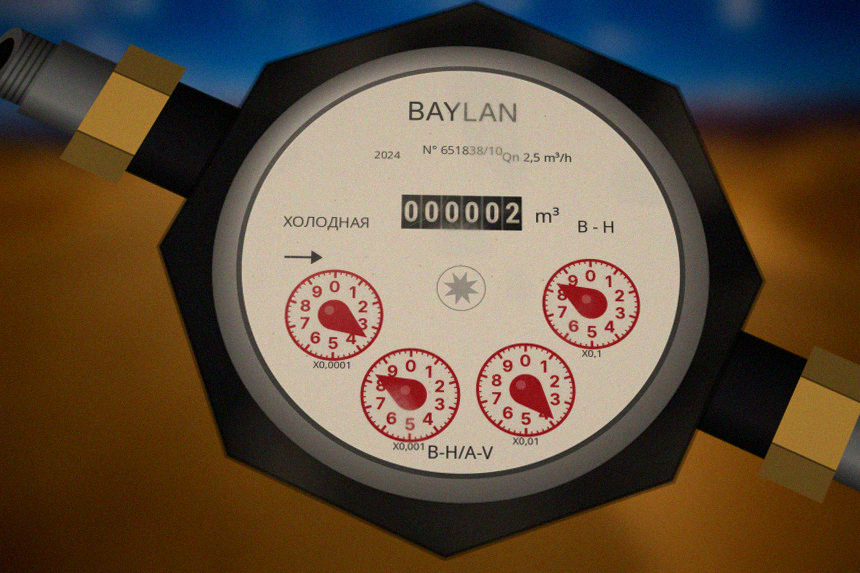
2.8383 m³
